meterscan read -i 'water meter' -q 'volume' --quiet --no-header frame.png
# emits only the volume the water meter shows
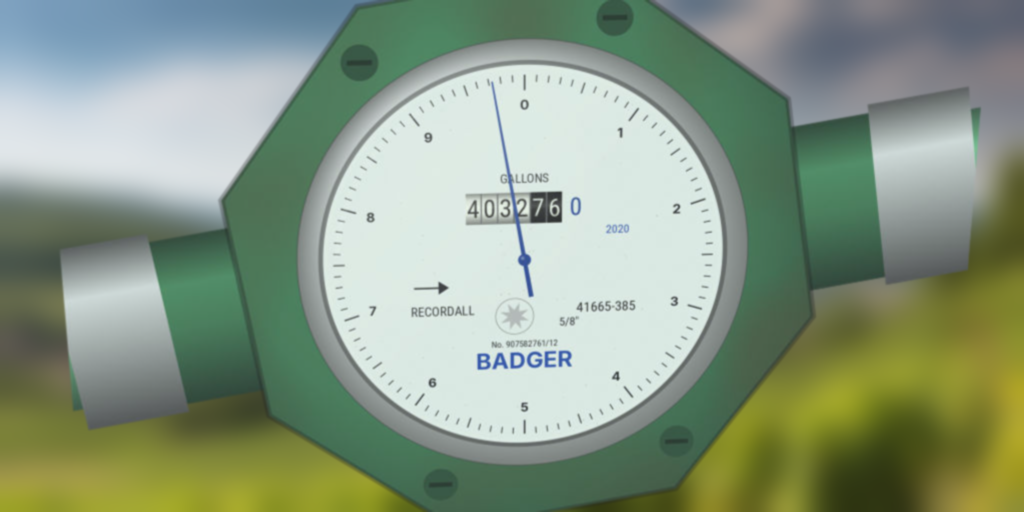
4032759.7 gal
